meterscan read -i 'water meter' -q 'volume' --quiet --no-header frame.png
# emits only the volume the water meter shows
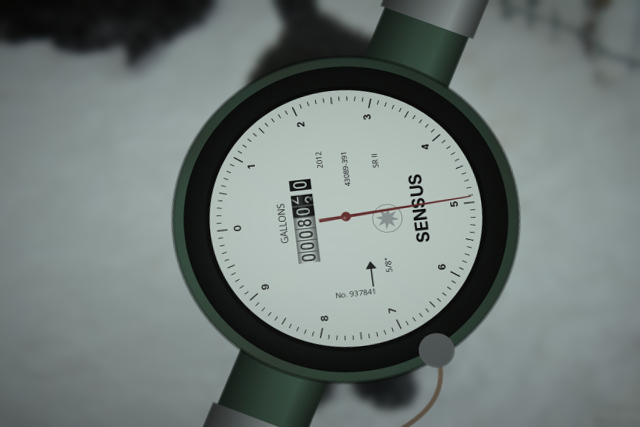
8024.9 gal
